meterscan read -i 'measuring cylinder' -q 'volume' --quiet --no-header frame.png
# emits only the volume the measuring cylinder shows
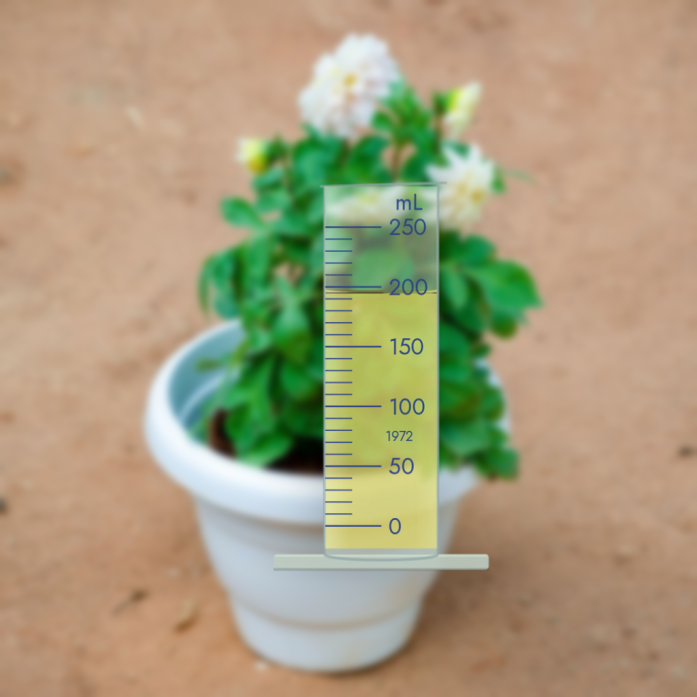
195 mL
